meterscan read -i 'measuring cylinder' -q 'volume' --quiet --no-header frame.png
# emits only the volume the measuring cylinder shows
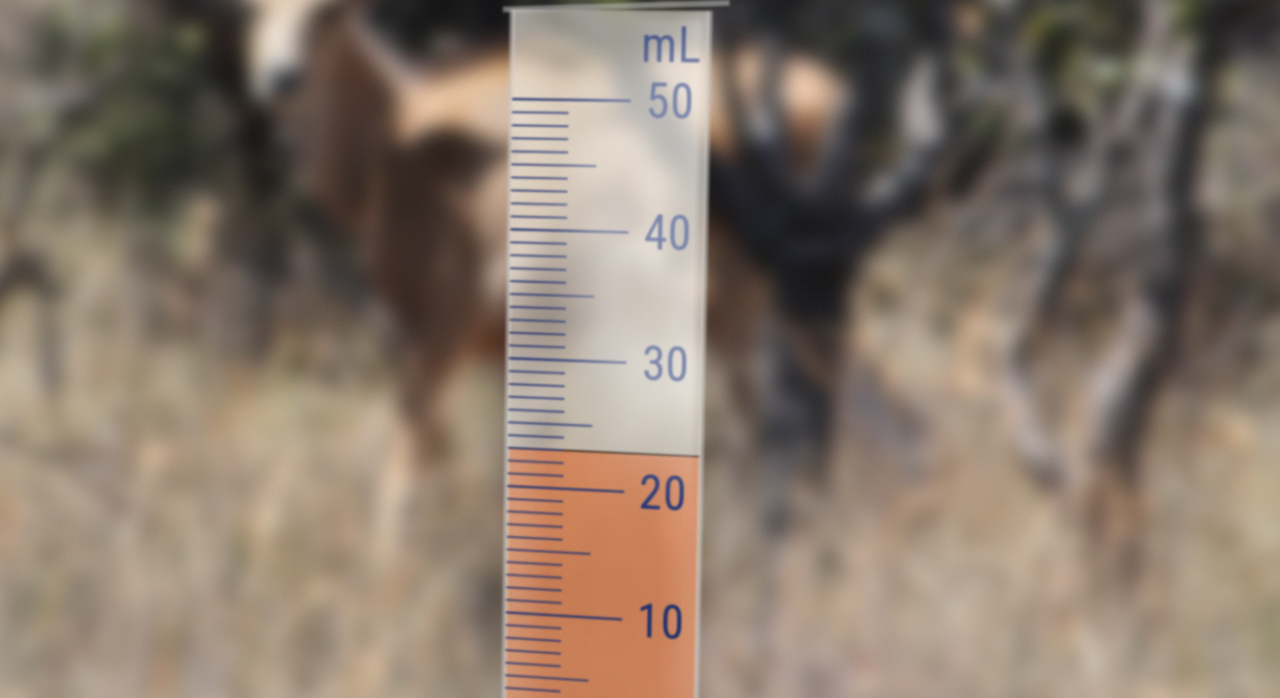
23 mL
